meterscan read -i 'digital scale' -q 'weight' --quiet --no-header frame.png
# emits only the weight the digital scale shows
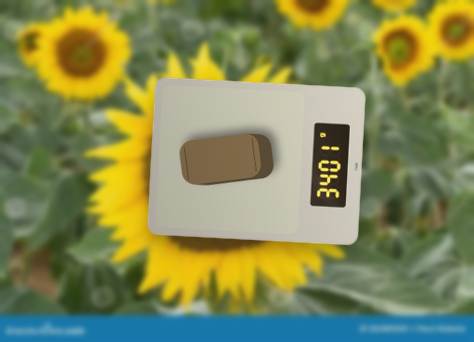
3401 g
